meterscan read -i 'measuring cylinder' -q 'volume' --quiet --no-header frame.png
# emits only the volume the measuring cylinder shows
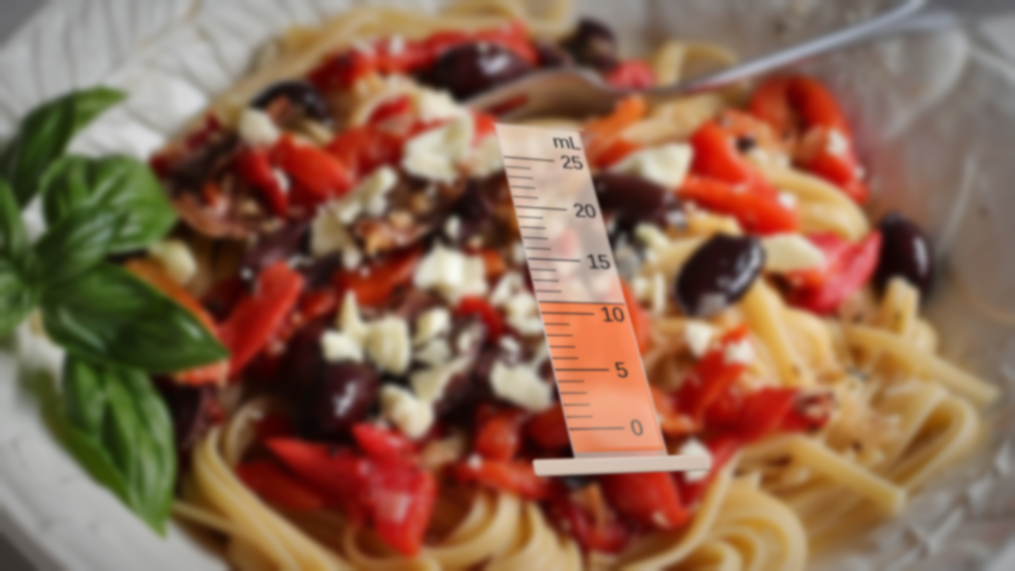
11 mL
